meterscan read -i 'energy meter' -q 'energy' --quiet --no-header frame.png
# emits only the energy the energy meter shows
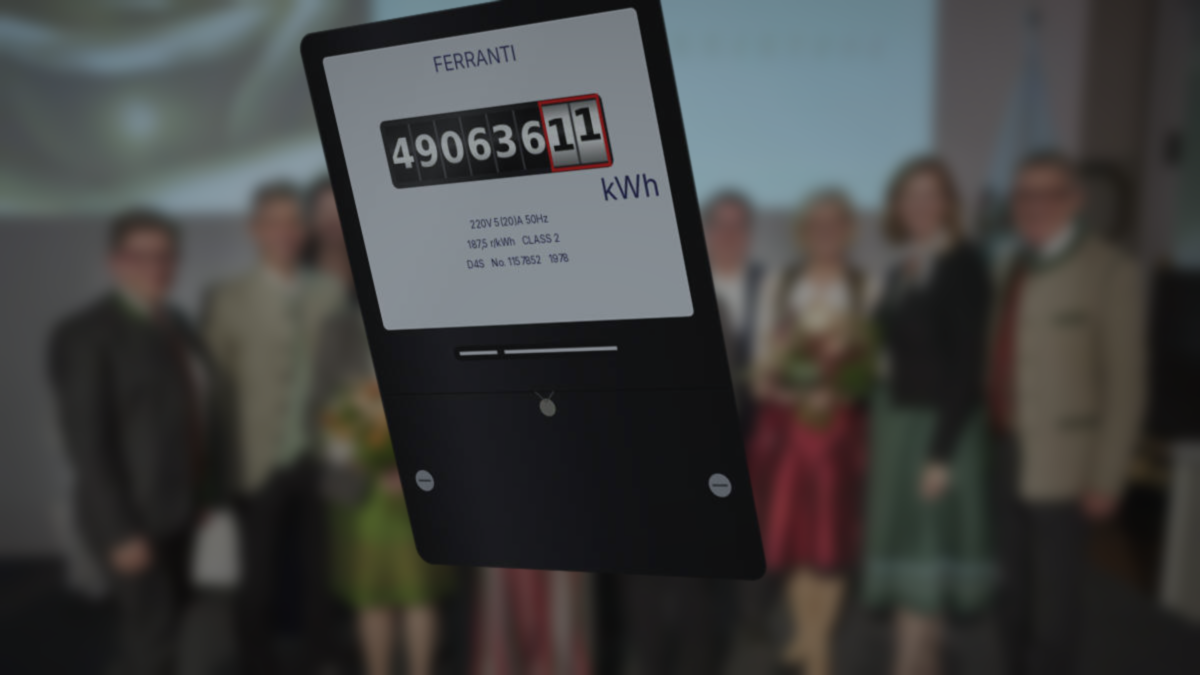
490636.11 kWh
